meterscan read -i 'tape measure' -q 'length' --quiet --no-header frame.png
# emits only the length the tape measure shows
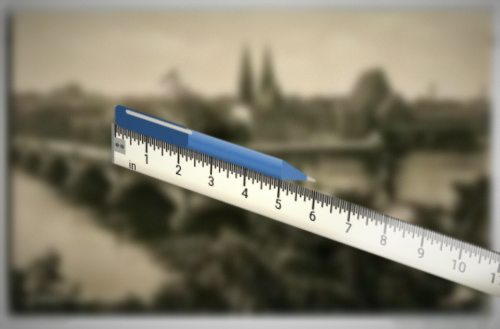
6 in
